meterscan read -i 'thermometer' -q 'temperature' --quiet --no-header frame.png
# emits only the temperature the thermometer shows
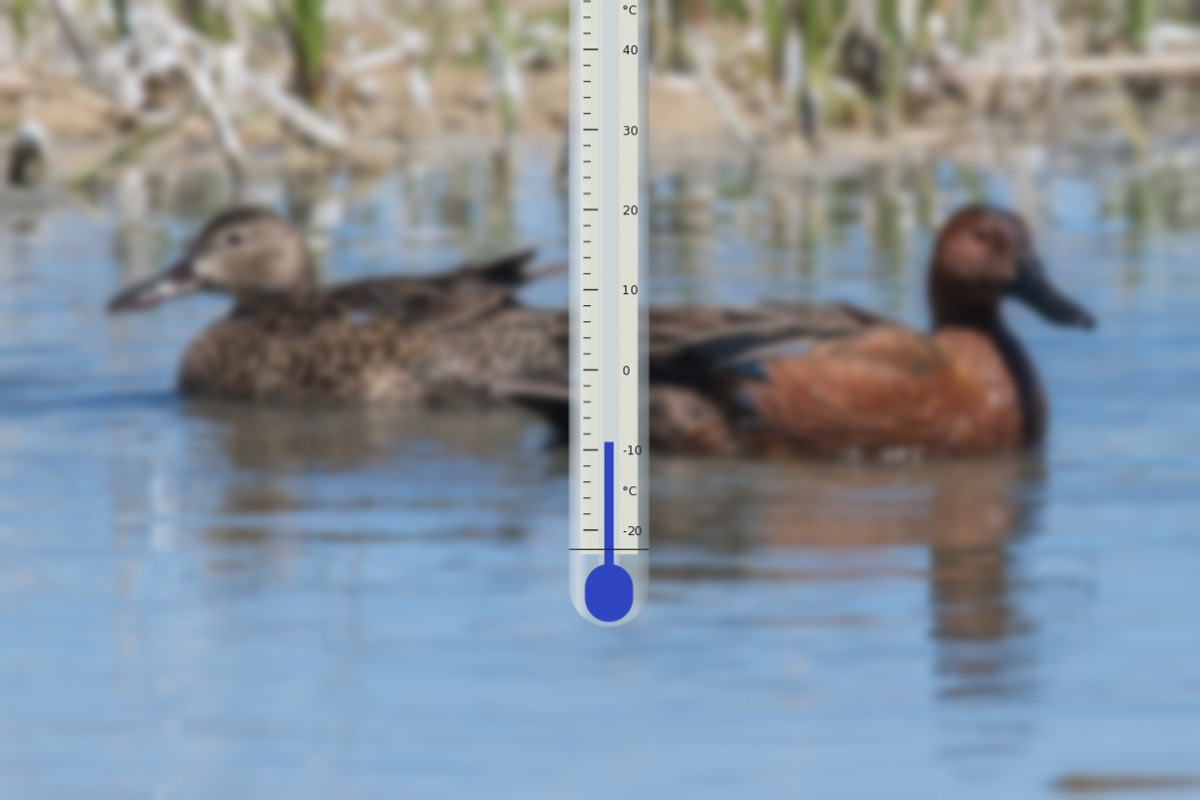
-9 °C
